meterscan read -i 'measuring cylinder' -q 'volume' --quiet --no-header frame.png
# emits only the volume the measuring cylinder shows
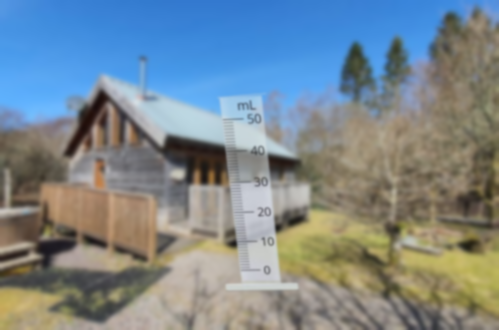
30 mL
